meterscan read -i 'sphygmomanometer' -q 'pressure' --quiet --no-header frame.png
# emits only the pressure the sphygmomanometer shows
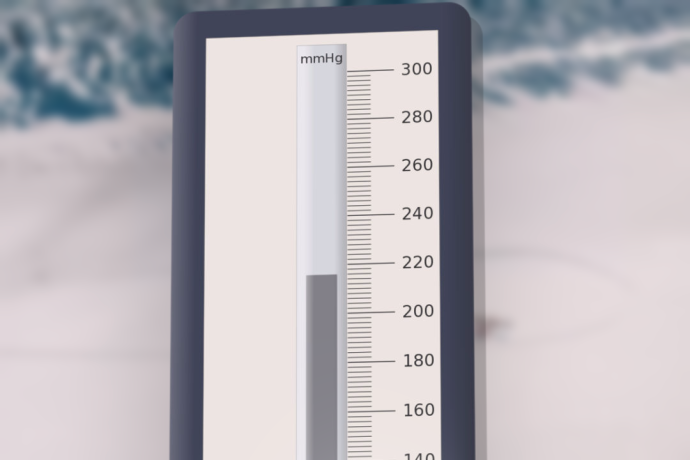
216 mmHg
